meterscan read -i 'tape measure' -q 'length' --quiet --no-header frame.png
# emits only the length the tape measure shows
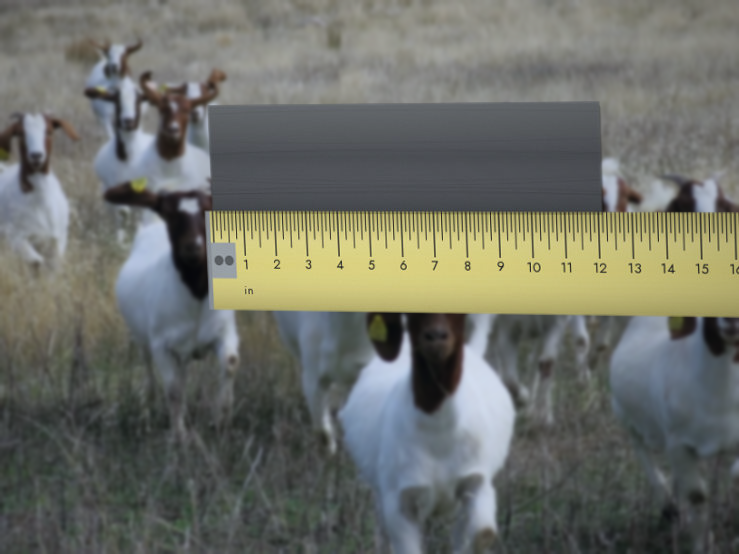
12.125 in
